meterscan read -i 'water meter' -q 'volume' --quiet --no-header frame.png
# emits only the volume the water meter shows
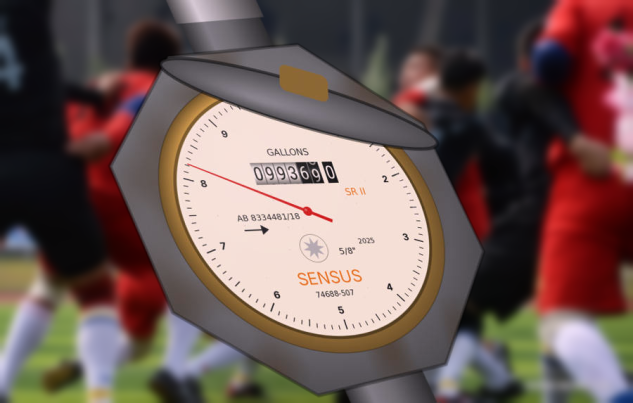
993688.2 gal
